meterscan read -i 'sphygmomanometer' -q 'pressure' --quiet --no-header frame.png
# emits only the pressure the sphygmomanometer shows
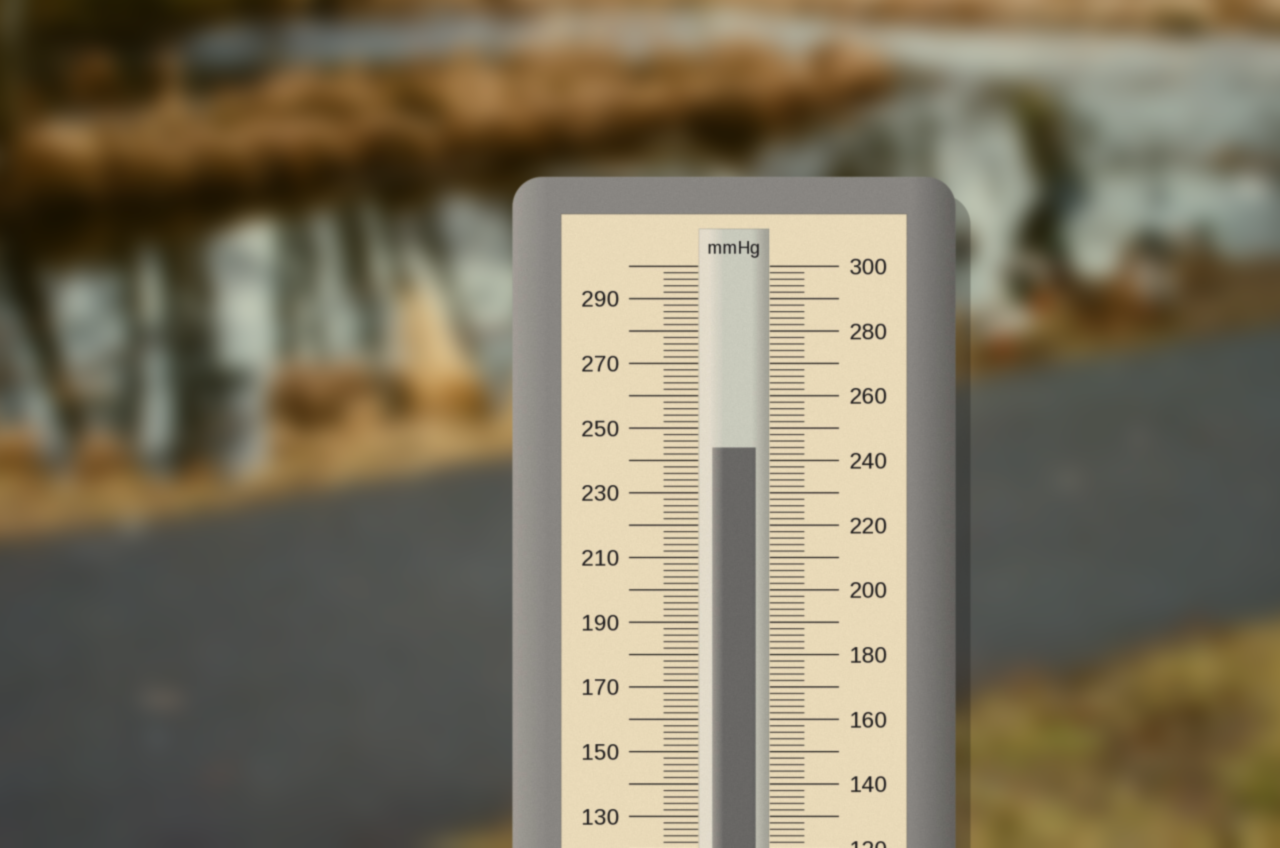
244 mmHg
